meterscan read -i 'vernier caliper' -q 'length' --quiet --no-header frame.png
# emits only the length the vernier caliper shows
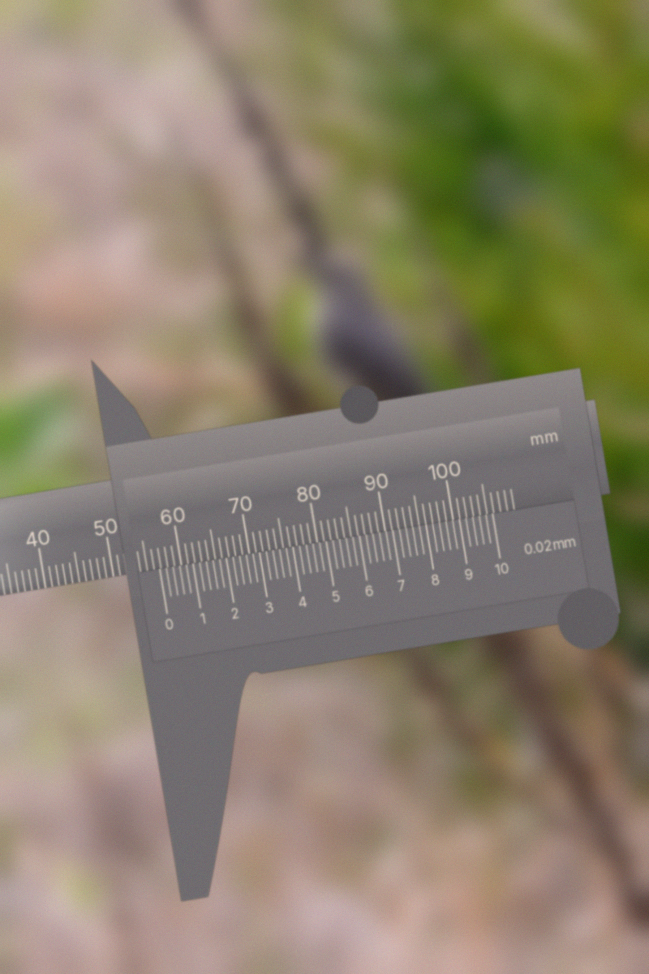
56.8 mm
